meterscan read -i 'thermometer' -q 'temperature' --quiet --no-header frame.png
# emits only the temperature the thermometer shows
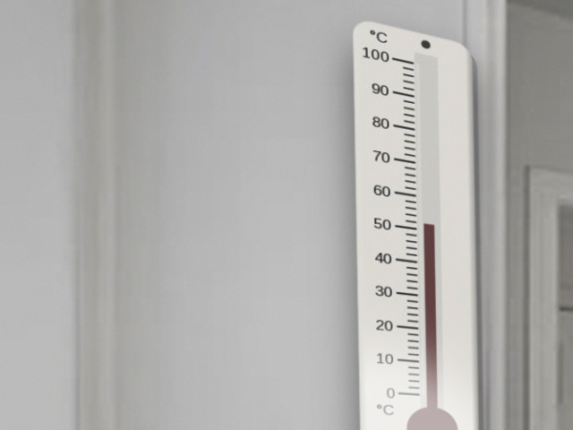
52 °C
